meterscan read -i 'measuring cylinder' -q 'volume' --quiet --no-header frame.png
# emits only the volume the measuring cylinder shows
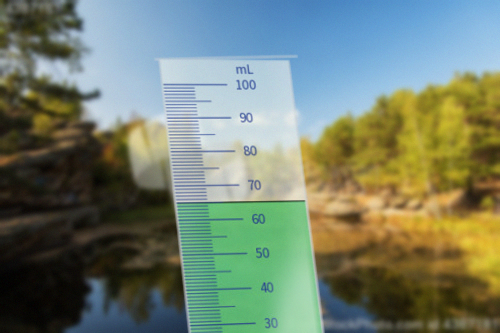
65 mL
